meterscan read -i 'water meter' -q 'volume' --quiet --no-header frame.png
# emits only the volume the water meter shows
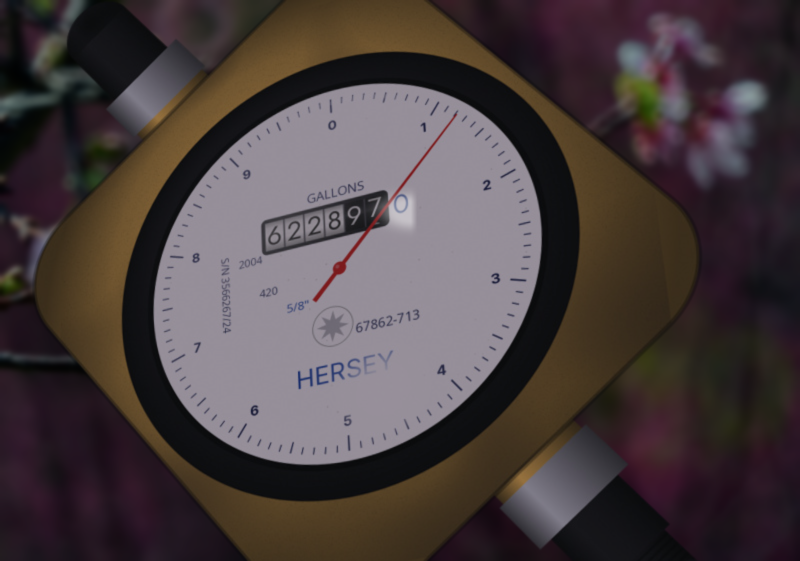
6228971.2 gal
